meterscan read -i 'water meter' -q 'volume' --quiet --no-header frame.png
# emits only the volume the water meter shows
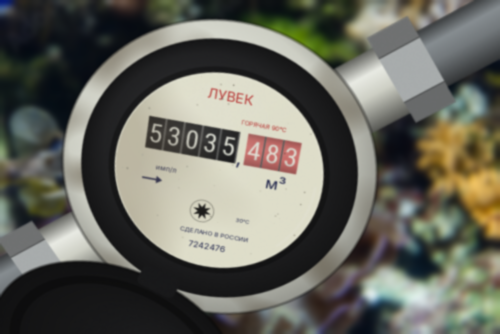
53035.483 m³
